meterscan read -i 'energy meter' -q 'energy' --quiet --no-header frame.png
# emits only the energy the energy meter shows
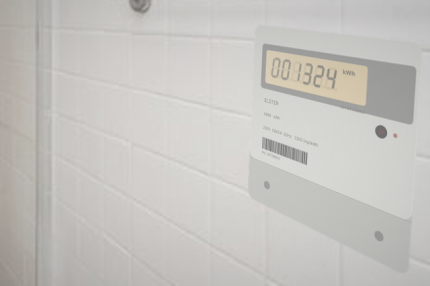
1324 kWh
